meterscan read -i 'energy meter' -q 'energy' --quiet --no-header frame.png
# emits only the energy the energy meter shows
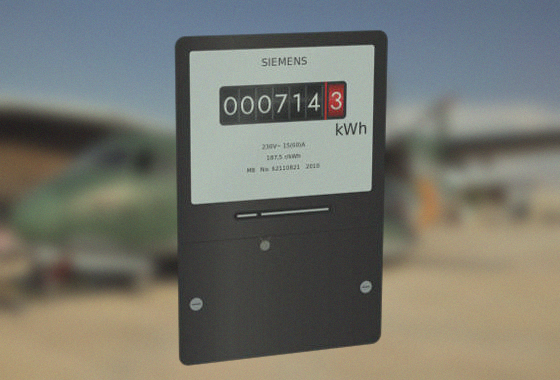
714.3 kWh
